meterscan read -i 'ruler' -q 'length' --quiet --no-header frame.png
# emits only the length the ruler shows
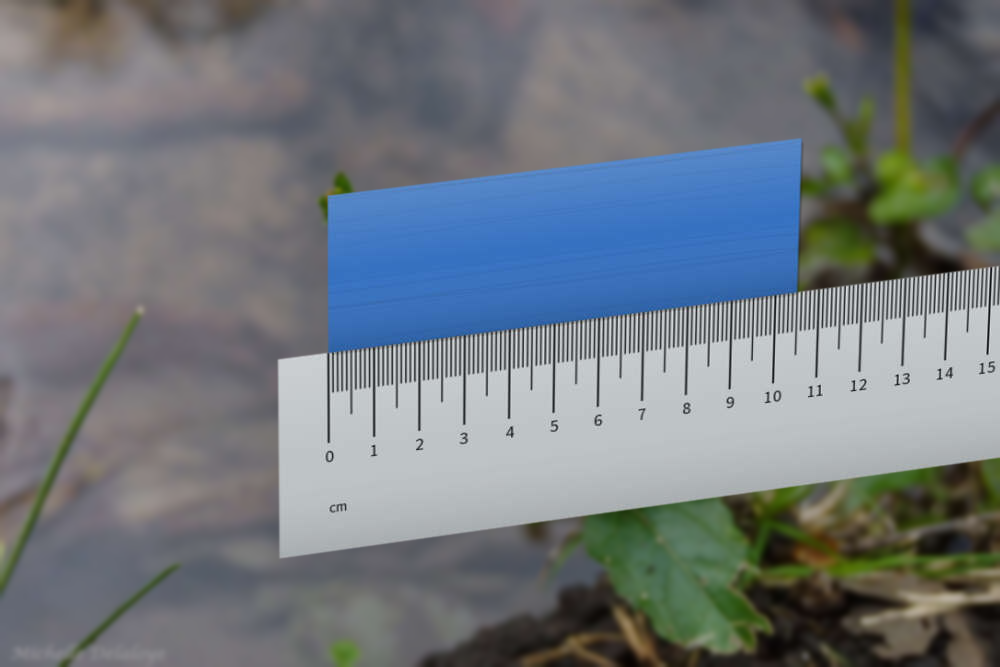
10.5 cm
